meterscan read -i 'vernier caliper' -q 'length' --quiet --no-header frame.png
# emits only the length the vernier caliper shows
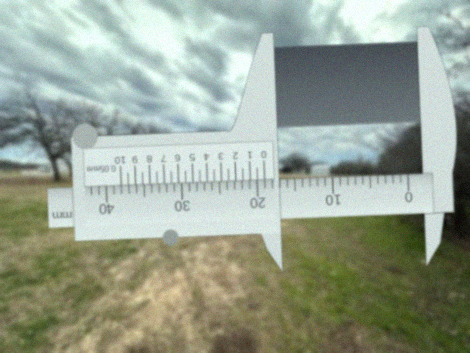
19.0 mm
